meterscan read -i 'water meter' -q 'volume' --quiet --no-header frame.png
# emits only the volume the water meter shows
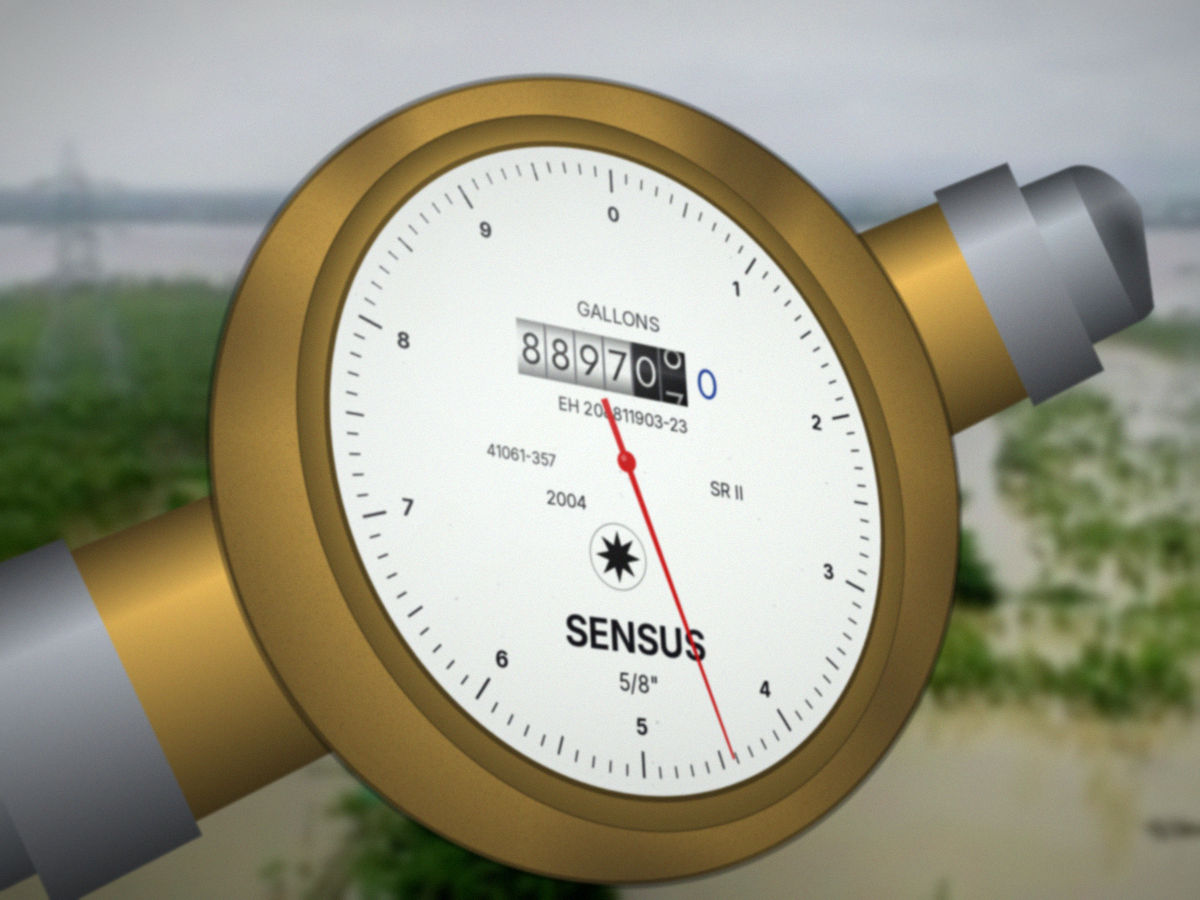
8897064.4 gal
